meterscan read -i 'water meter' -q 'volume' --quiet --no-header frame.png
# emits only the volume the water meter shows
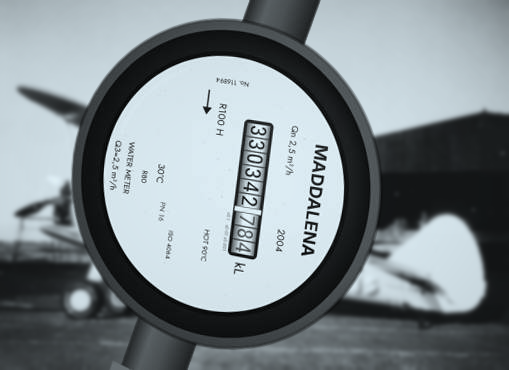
330342.784 kL
